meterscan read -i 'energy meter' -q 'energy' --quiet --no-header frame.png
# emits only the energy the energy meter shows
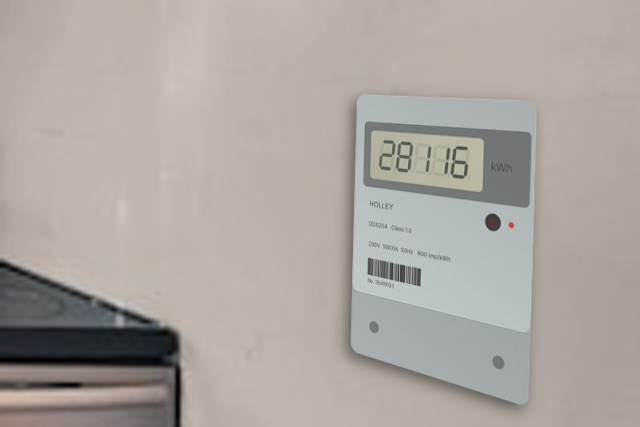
28116 kWh
